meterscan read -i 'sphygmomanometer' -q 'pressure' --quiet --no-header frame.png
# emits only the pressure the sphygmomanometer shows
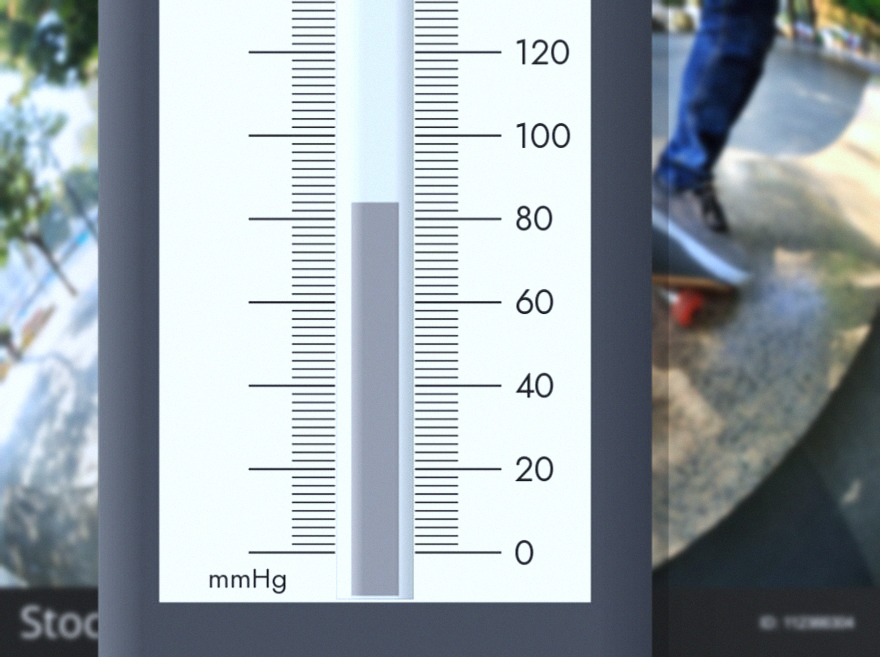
84 mmHg
